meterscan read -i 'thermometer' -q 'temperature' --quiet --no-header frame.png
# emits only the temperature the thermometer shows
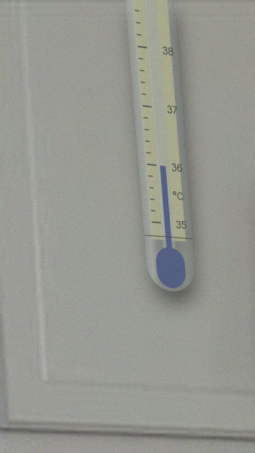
36 °C
